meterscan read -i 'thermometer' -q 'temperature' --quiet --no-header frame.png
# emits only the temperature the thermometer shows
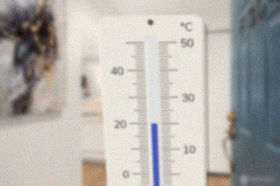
20 °C
